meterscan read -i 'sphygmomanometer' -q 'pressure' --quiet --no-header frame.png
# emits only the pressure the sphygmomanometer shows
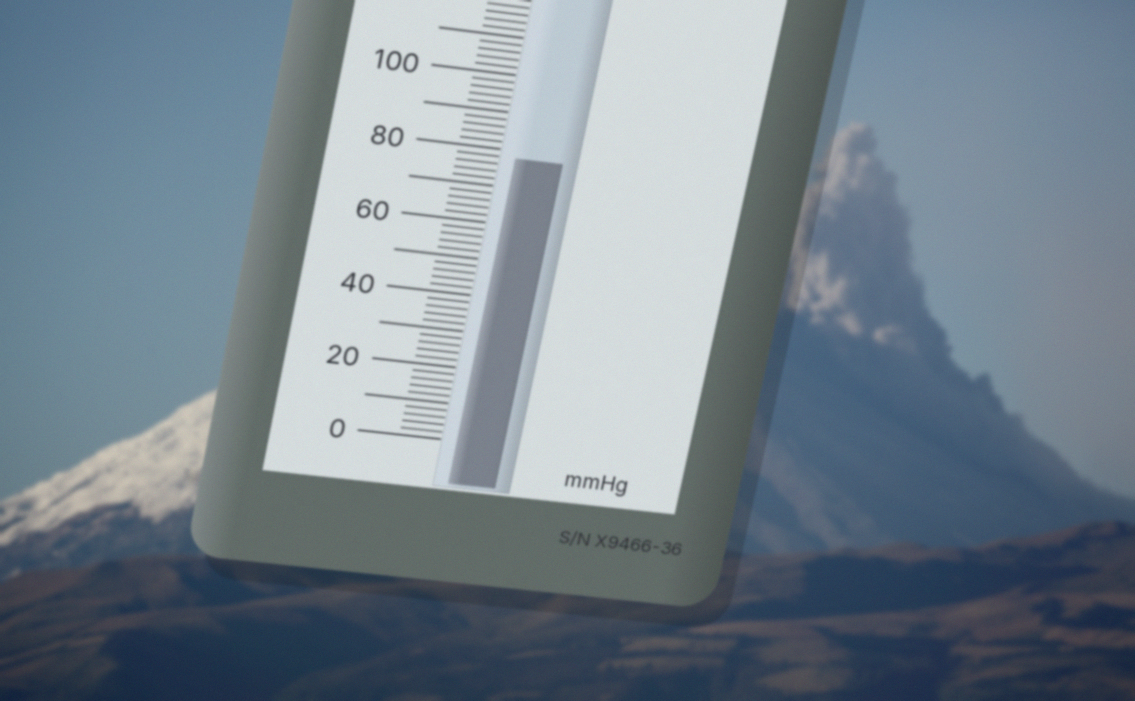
78 mmHg
